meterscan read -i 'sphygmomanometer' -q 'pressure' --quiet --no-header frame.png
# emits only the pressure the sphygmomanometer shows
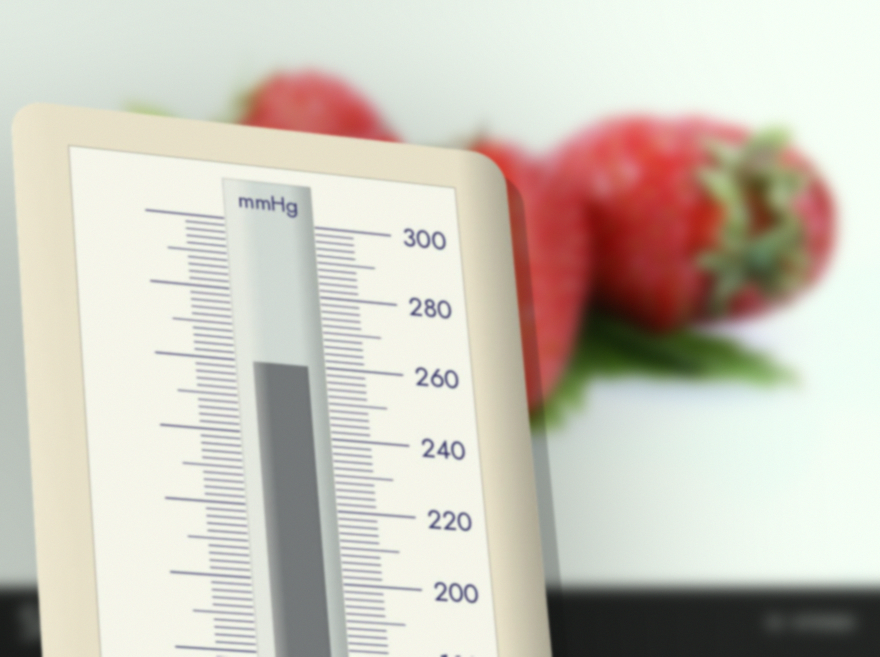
260 mmHg
